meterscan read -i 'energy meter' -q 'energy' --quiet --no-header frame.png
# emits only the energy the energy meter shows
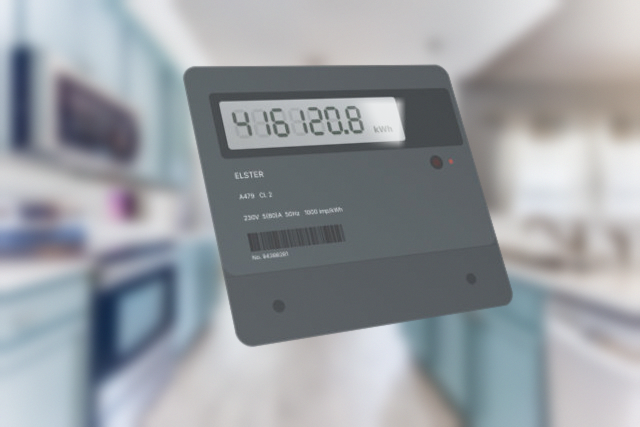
416120.8 kWh
